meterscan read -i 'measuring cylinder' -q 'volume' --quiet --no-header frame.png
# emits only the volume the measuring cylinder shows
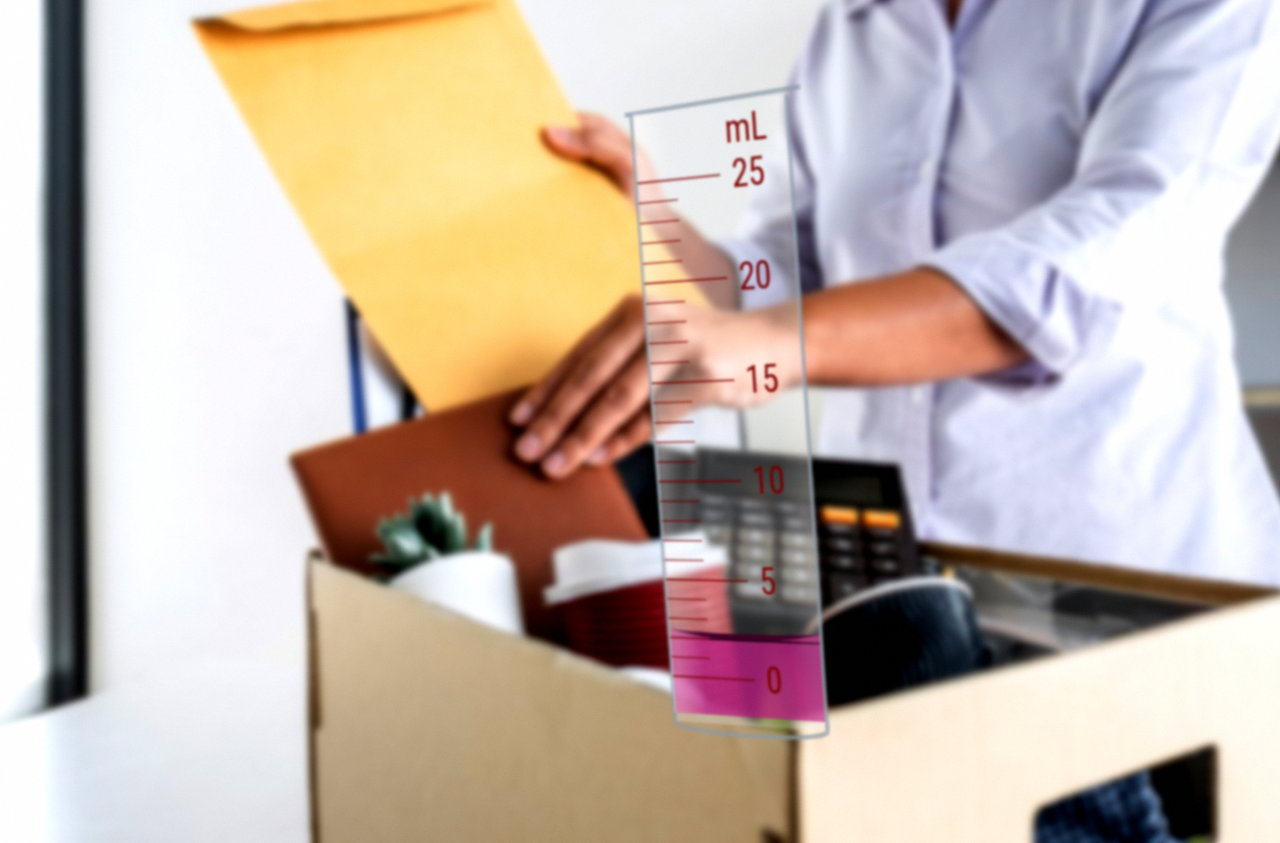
2 mL
